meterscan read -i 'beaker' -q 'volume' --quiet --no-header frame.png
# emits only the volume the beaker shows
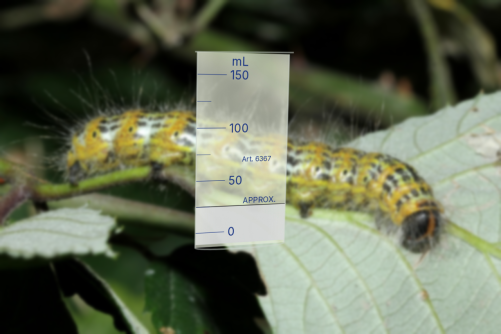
25 mL
